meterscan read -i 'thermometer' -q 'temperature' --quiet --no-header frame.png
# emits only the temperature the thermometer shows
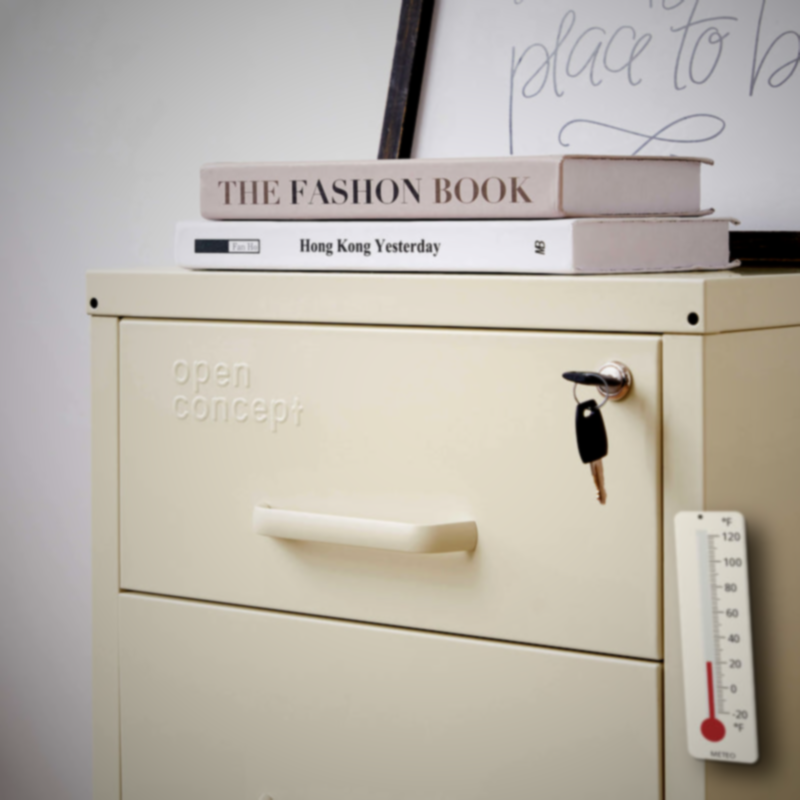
20 °F
